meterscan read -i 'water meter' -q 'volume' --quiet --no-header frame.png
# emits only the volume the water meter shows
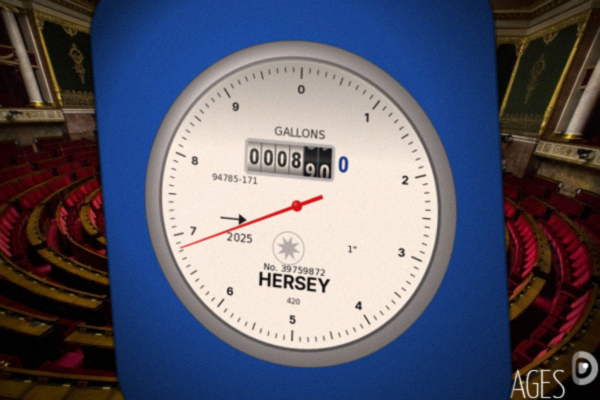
8896.8 gal
